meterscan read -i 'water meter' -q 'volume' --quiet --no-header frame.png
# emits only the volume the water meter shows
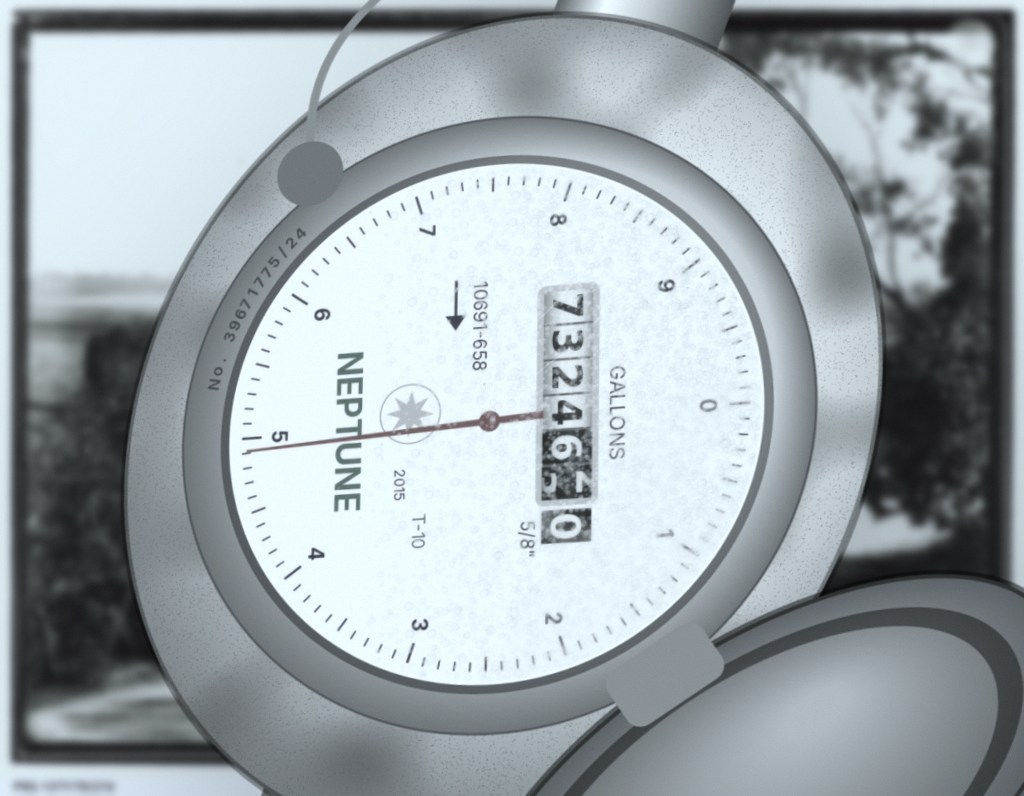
7324624.9 gal
